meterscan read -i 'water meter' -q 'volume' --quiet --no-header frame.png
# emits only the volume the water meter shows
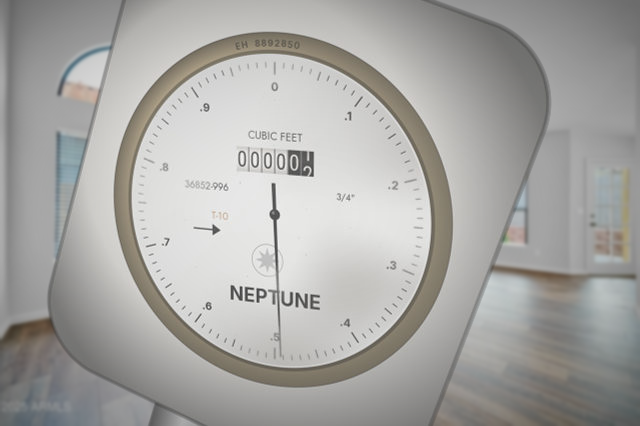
1.49 ft³
